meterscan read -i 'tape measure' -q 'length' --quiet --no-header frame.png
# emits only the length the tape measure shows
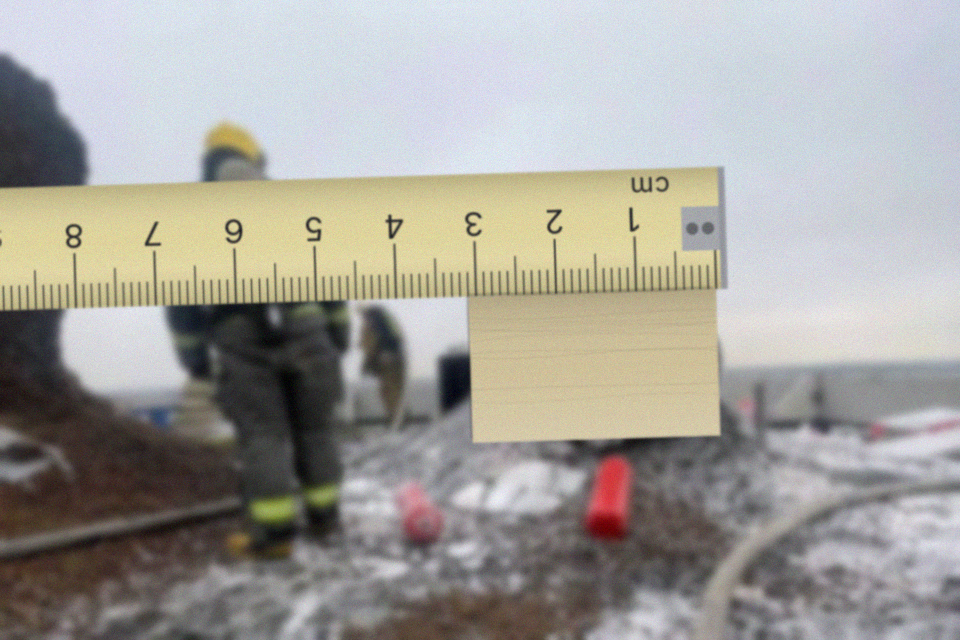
3.1 cm
